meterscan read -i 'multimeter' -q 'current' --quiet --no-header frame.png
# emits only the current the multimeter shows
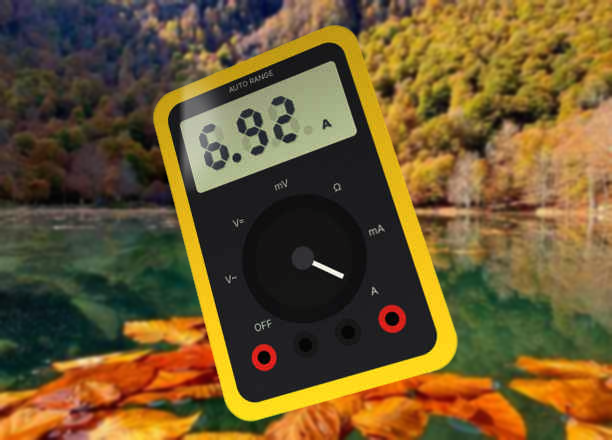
6.92 A
